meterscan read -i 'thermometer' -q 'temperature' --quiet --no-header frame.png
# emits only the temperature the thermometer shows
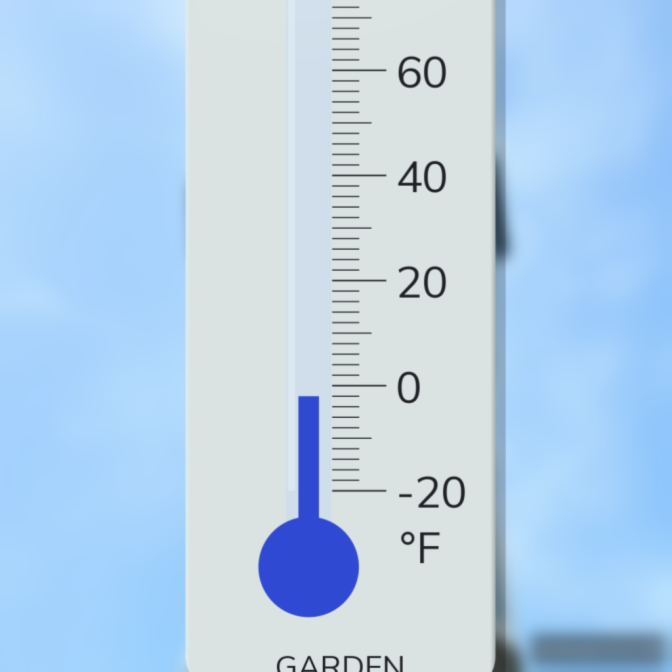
-2 °F
